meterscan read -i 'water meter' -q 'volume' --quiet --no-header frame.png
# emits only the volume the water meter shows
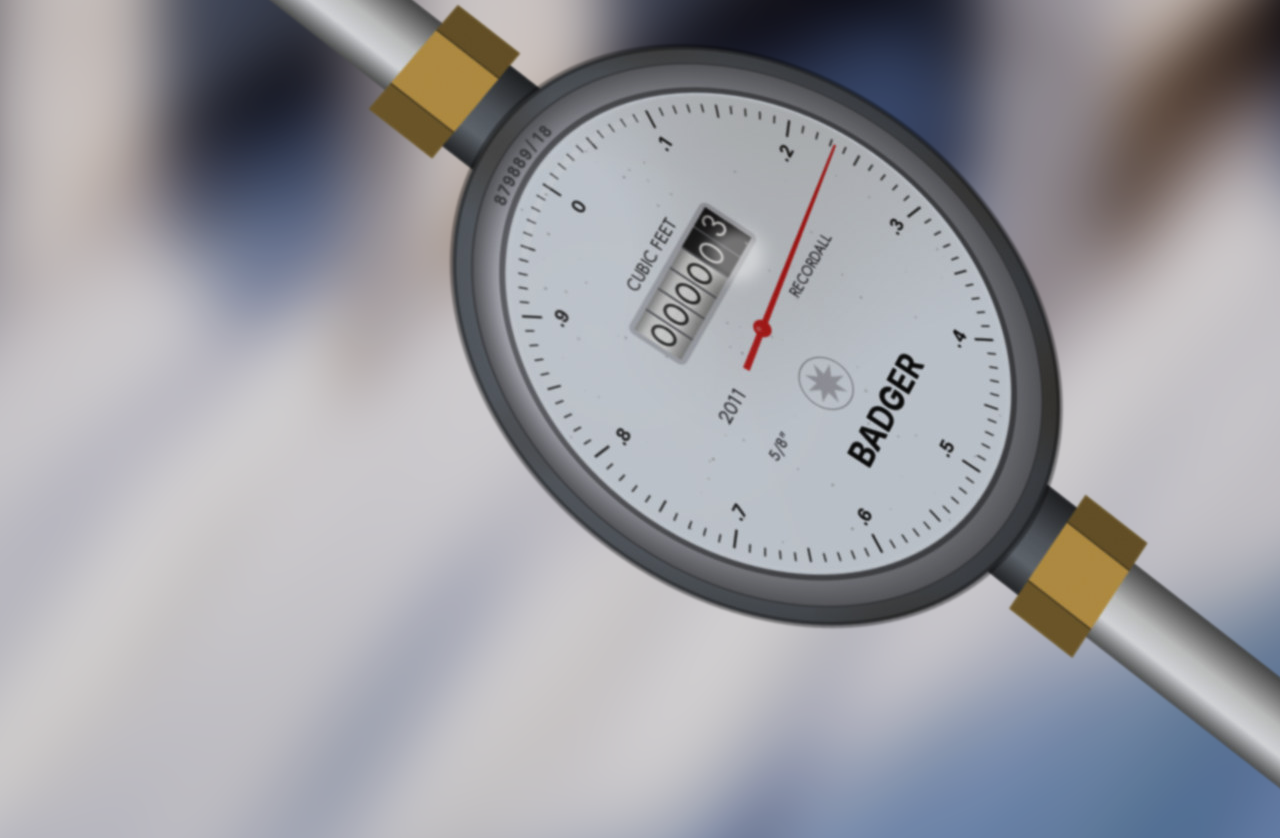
3.23 ft³
